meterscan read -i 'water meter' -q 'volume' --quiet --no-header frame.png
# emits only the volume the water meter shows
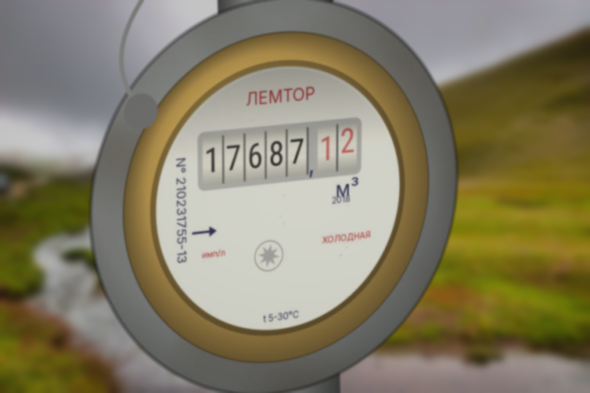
17687.12 m³
